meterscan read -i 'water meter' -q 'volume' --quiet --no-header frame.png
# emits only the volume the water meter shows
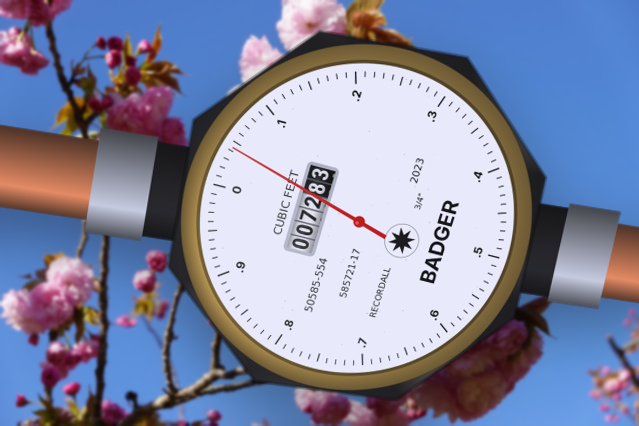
7283.04 ft³
